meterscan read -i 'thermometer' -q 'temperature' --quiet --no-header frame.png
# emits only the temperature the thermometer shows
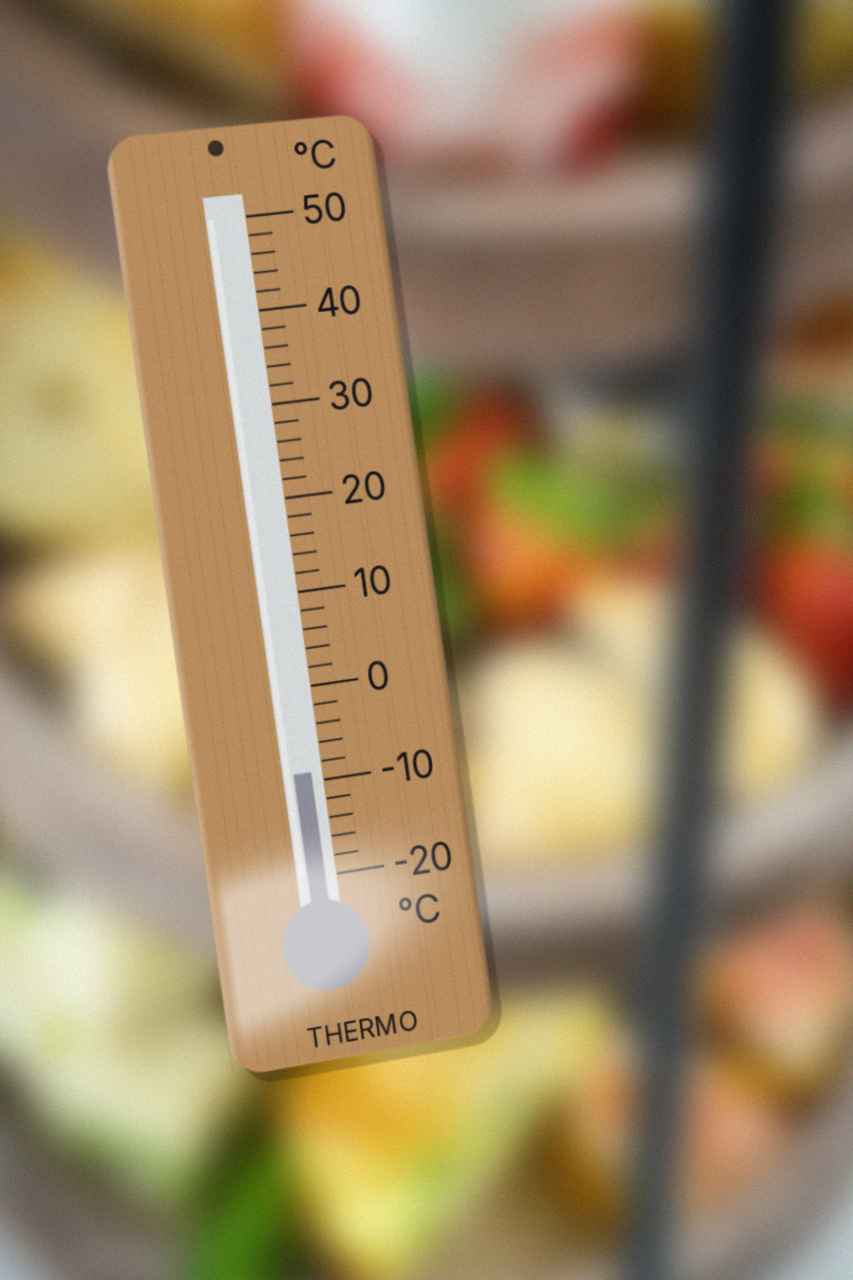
-9 °C
